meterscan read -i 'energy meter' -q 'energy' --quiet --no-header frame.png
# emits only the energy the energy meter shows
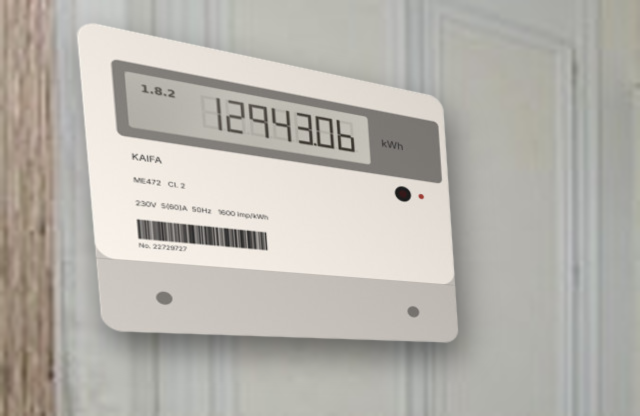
12943.06 kWh
